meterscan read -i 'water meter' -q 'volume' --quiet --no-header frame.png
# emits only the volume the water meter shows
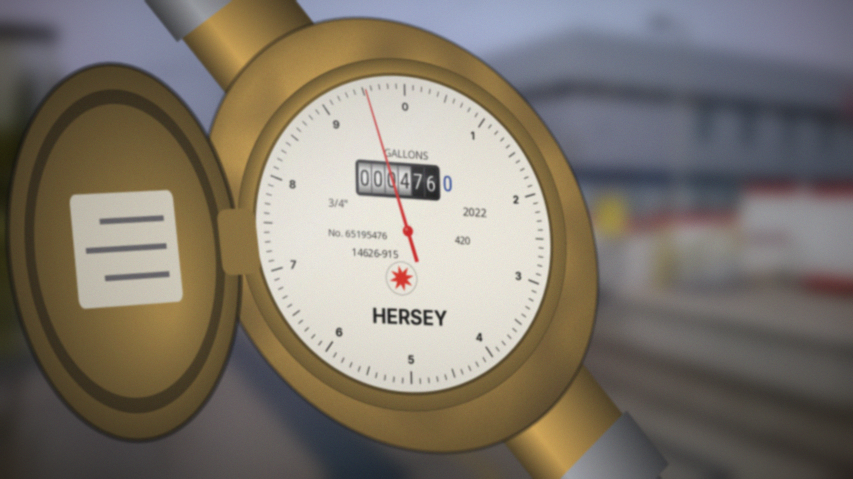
4759.5 gal
